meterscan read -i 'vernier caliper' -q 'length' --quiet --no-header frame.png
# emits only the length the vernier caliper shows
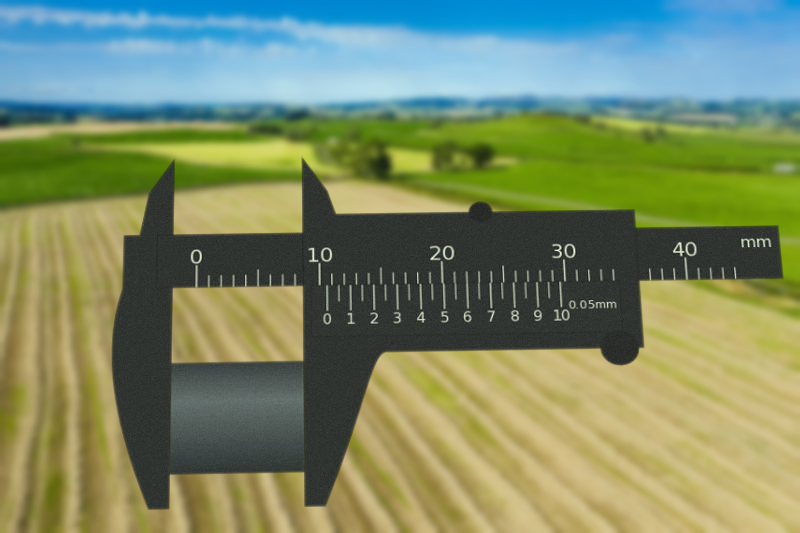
10.6 mm
